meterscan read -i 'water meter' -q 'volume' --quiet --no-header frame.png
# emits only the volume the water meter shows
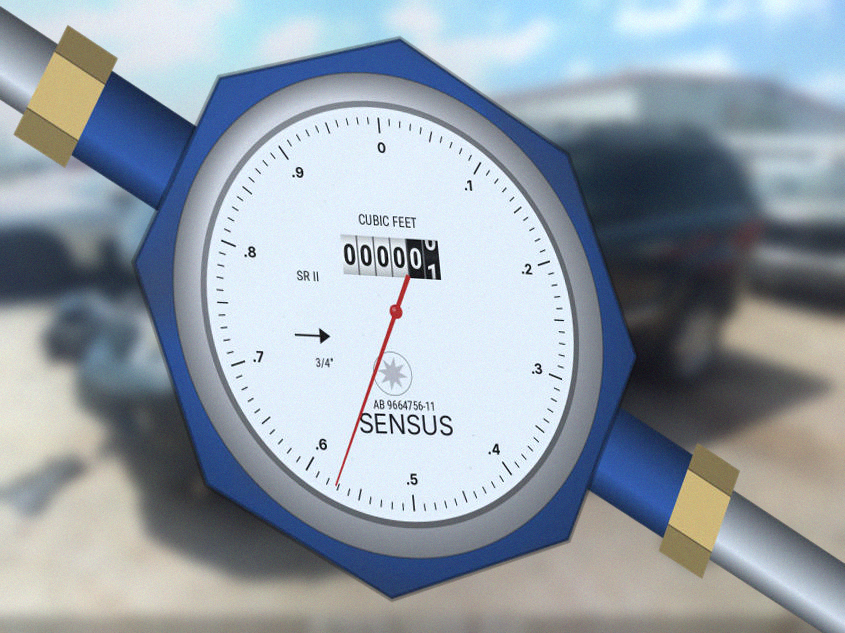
0.57 ft³
